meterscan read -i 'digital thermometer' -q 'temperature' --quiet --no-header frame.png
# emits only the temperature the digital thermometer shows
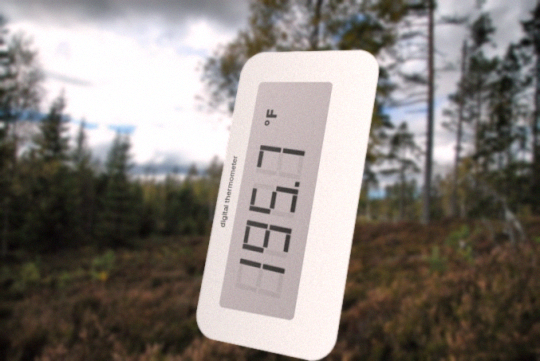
195.7 °F
